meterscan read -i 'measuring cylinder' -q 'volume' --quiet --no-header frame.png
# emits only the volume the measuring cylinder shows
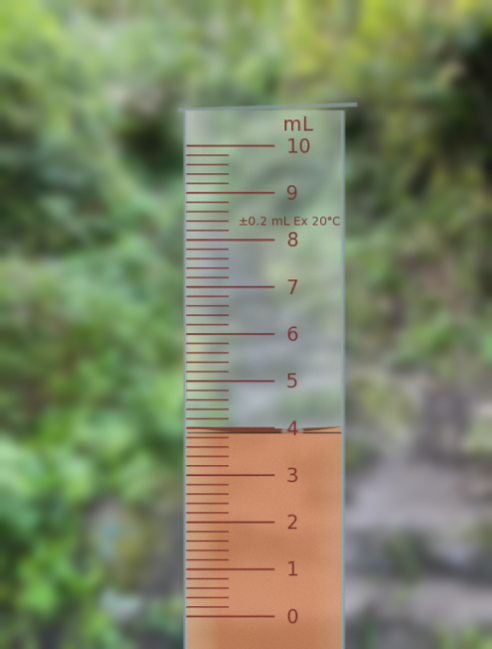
3.9 mL
